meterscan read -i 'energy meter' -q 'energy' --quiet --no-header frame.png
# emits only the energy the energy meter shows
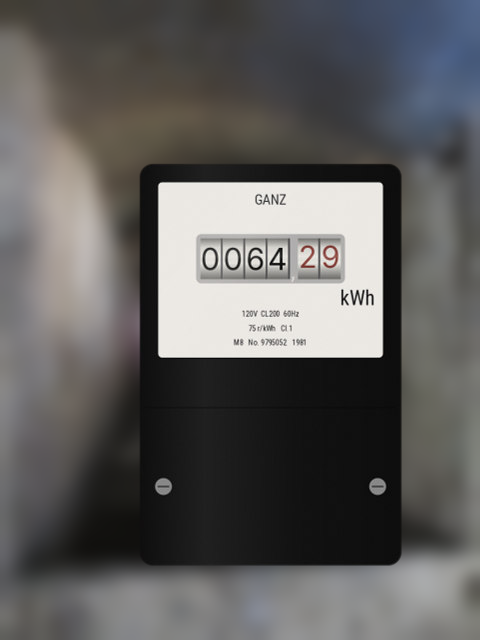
64.29 kWh
